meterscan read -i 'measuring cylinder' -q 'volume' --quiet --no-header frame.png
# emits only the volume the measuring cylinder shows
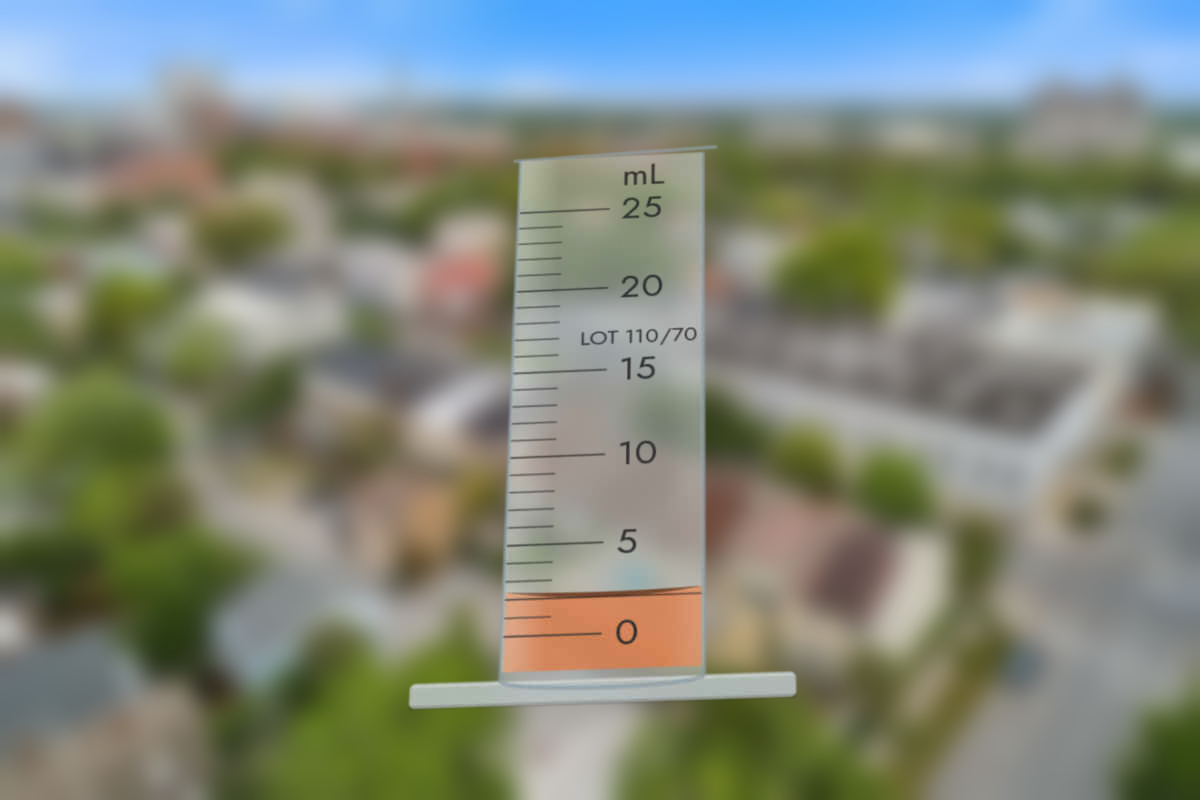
2 mL
